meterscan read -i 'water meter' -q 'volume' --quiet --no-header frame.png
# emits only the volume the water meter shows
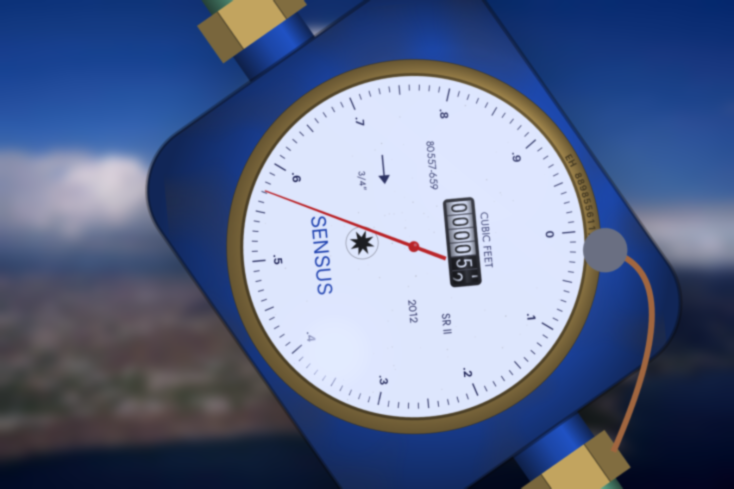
51.57 ft³
